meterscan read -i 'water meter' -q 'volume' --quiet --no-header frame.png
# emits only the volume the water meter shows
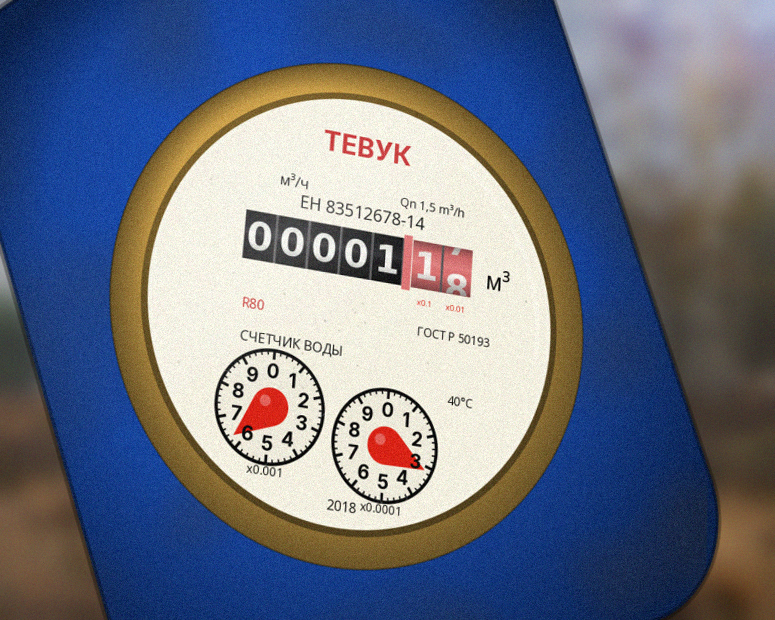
1.1763 m³
